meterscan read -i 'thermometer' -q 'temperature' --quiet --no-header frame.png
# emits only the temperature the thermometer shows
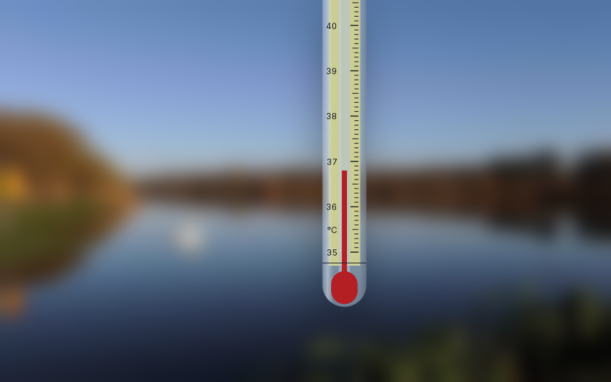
36.8 °C
